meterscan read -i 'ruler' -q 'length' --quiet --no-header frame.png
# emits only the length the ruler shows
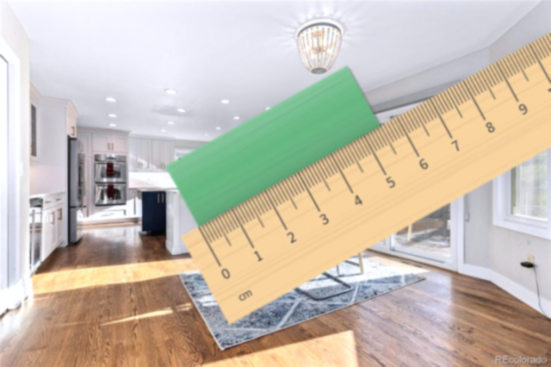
5.5 cm
